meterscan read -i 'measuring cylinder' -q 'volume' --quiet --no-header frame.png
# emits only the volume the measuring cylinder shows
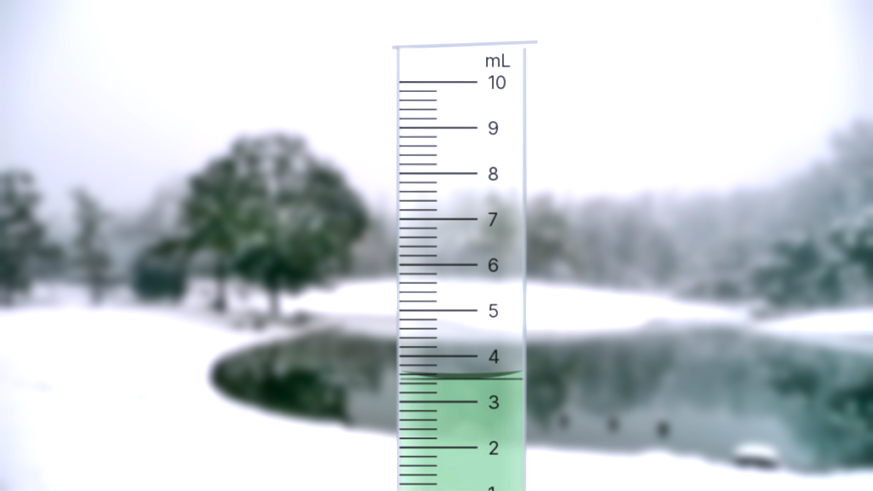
3.5 mL
